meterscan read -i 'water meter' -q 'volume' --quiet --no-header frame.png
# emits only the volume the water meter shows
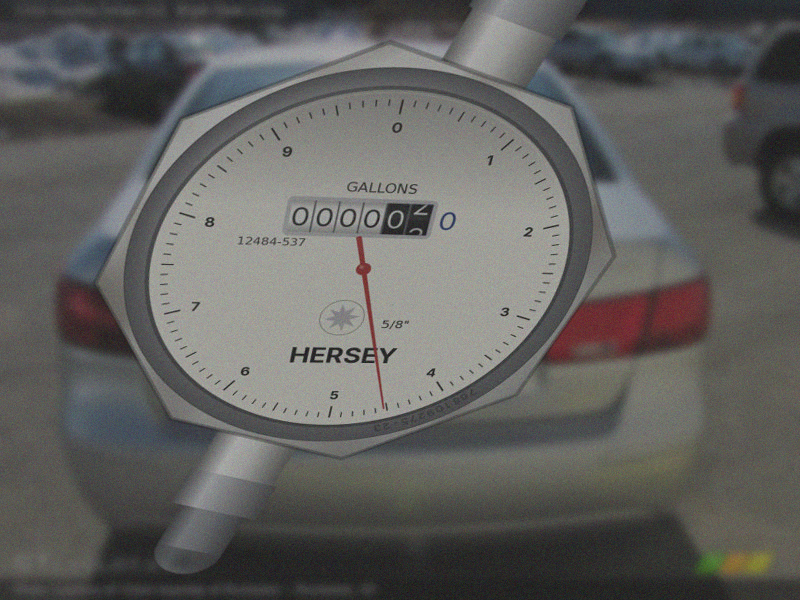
24.5 gal
